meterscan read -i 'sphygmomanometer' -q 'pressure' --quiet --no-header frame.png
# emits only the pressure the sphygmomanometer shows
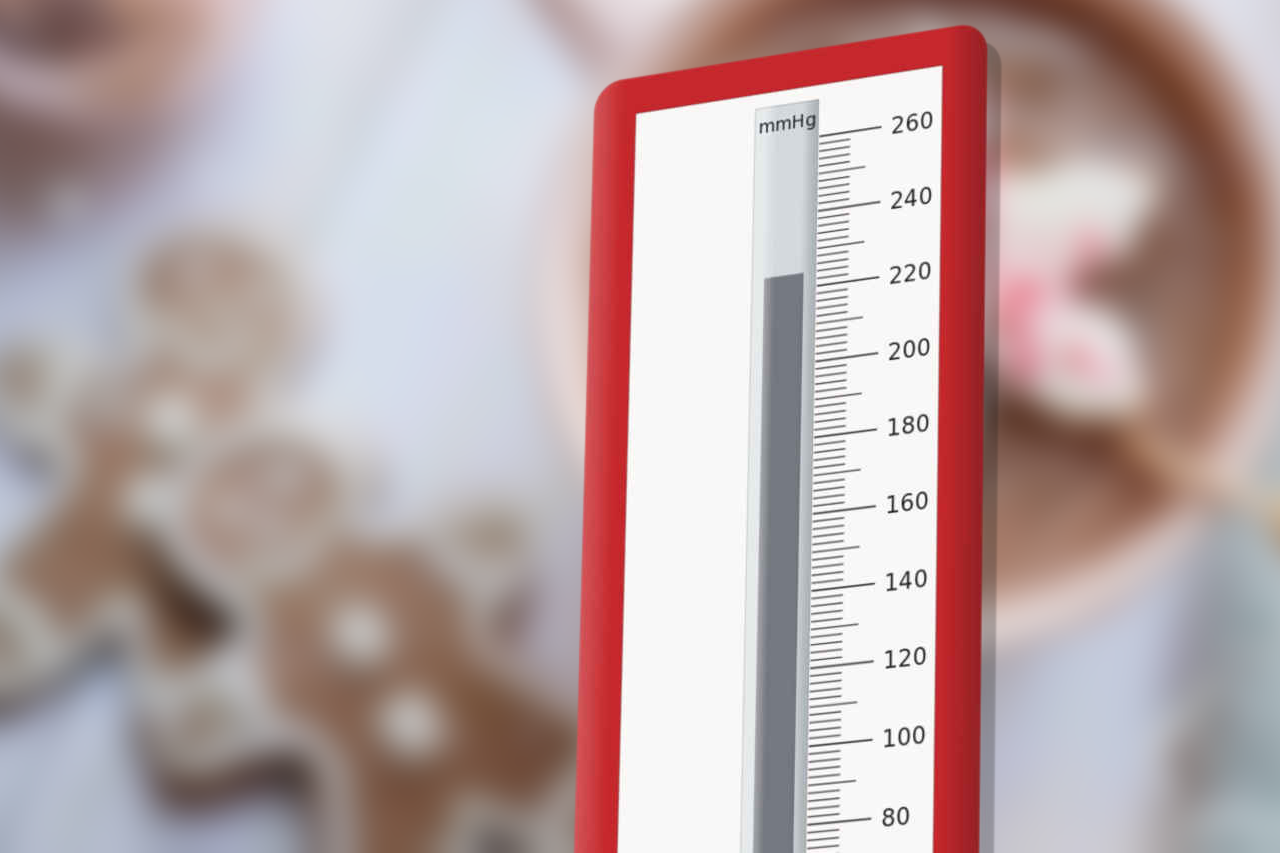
224 mmHg
